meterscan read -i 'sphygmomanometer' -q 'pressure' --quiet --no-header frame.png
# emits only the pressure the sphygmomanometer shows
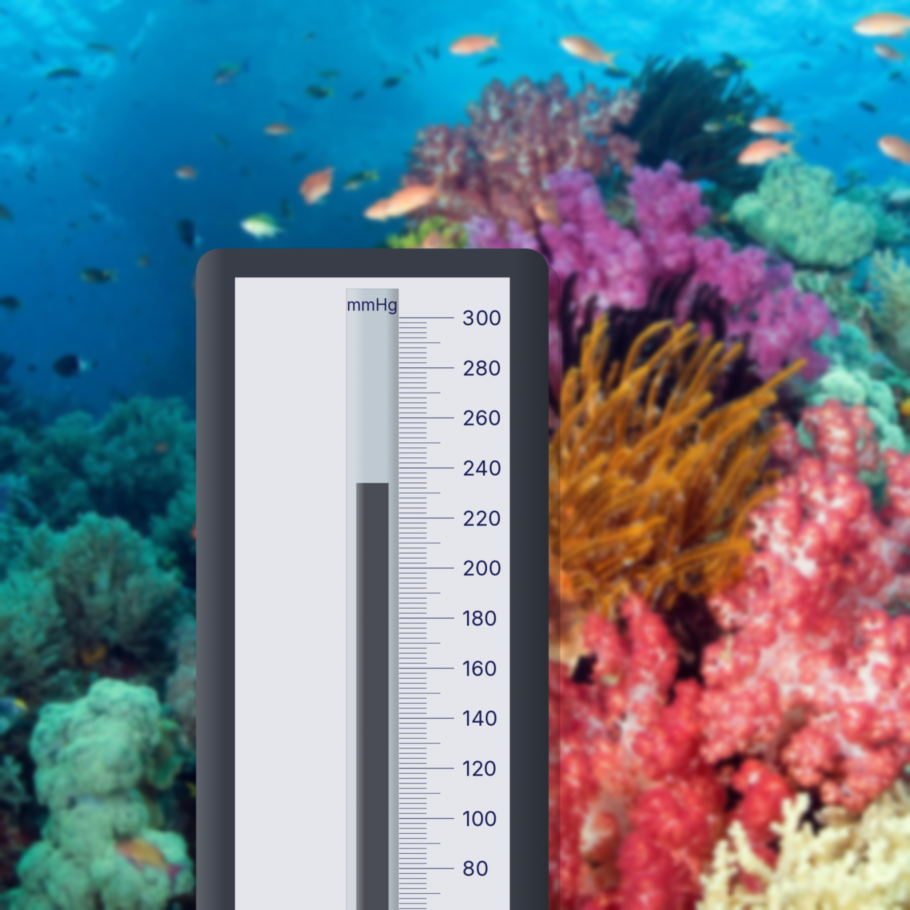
234 mmHg
